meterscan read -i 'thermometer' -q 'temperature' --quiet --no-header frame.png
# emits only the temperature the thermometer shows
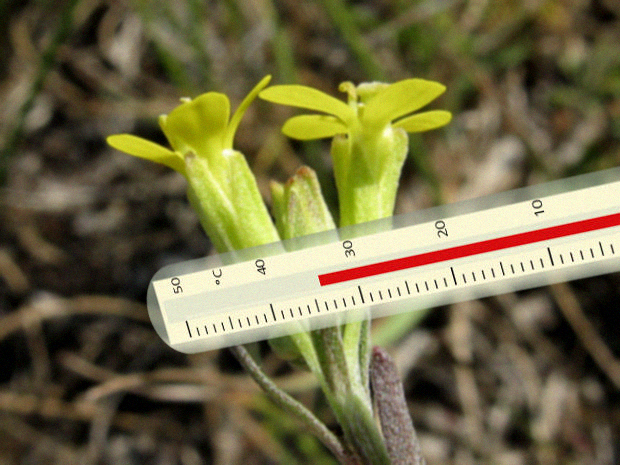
34 °C
